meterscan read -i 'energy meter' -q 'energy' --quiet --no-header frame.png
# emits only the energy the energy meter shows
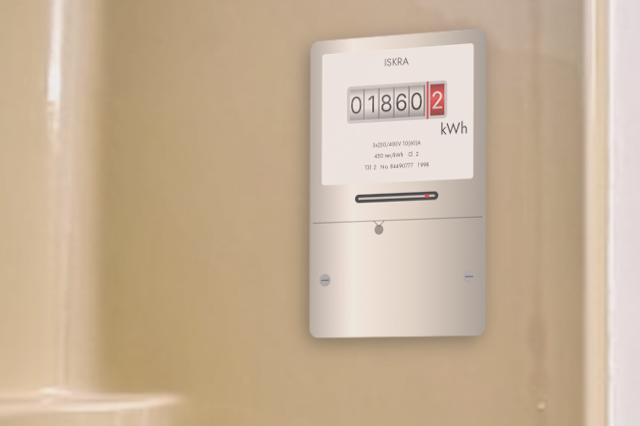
1860.2 kWh
